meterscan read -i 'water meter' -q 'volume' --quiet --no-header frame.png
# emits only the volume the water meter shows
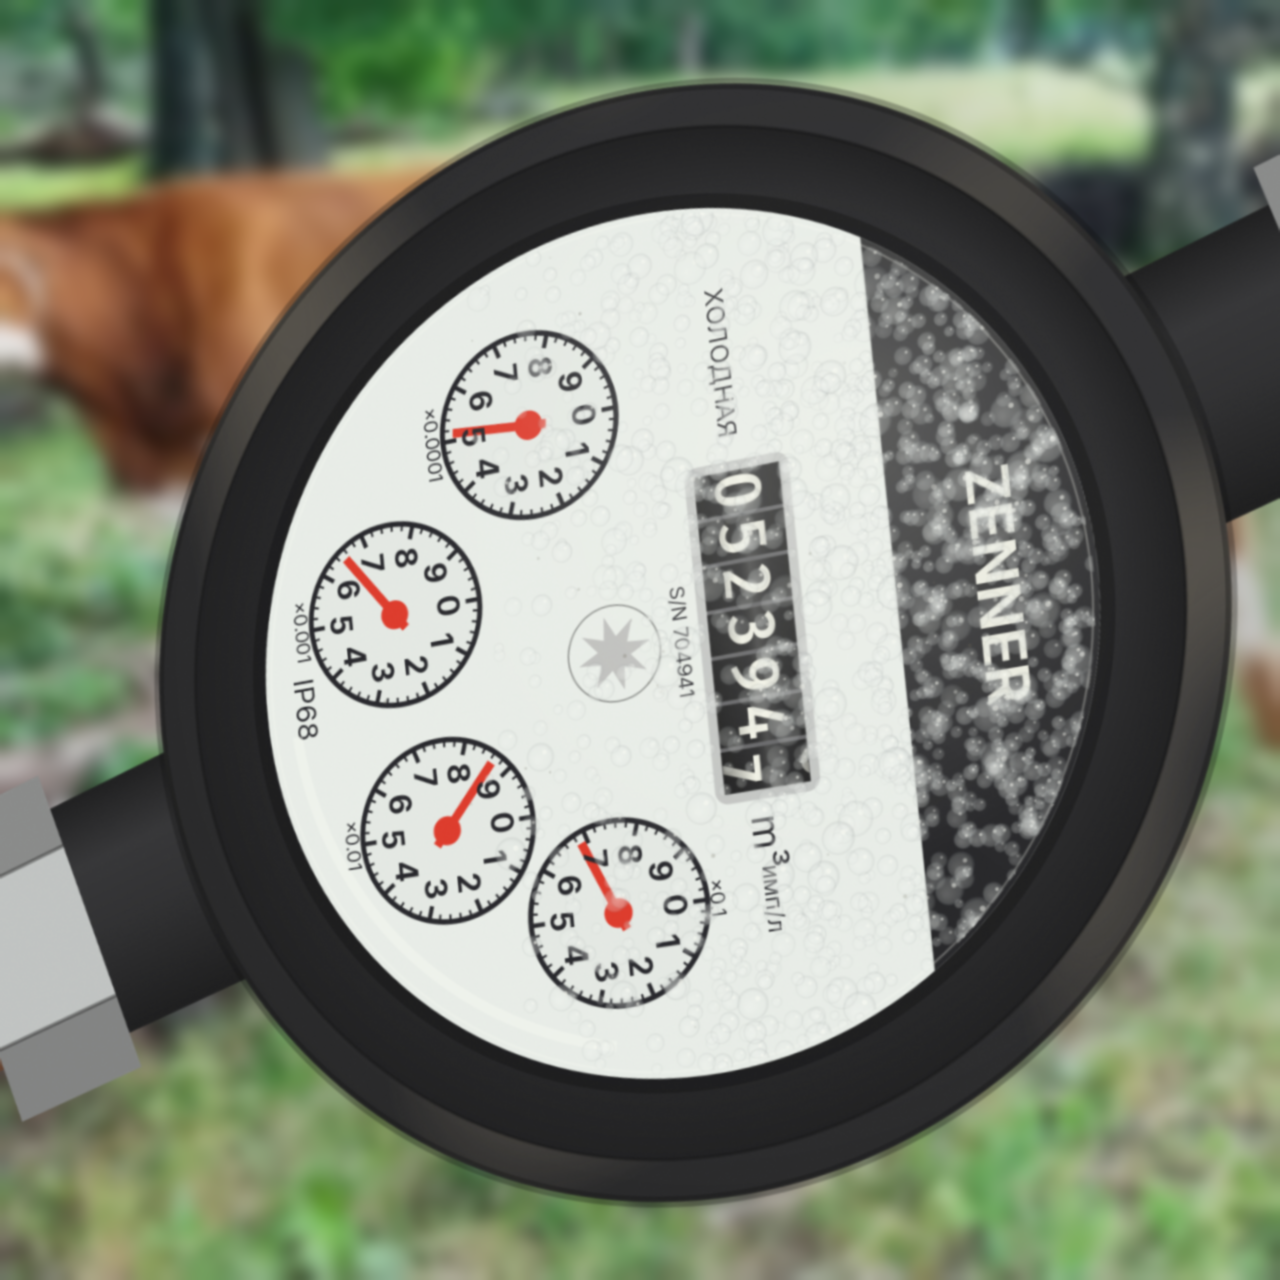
523946.6865 m³
